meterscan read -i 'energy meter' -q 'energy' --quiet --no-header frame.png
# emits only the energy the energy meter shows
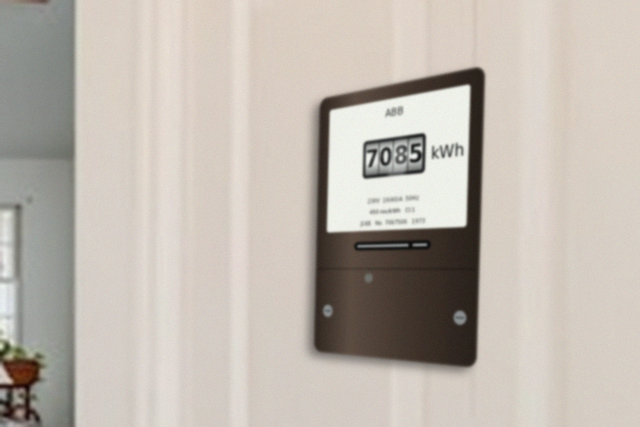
7085 kWh
